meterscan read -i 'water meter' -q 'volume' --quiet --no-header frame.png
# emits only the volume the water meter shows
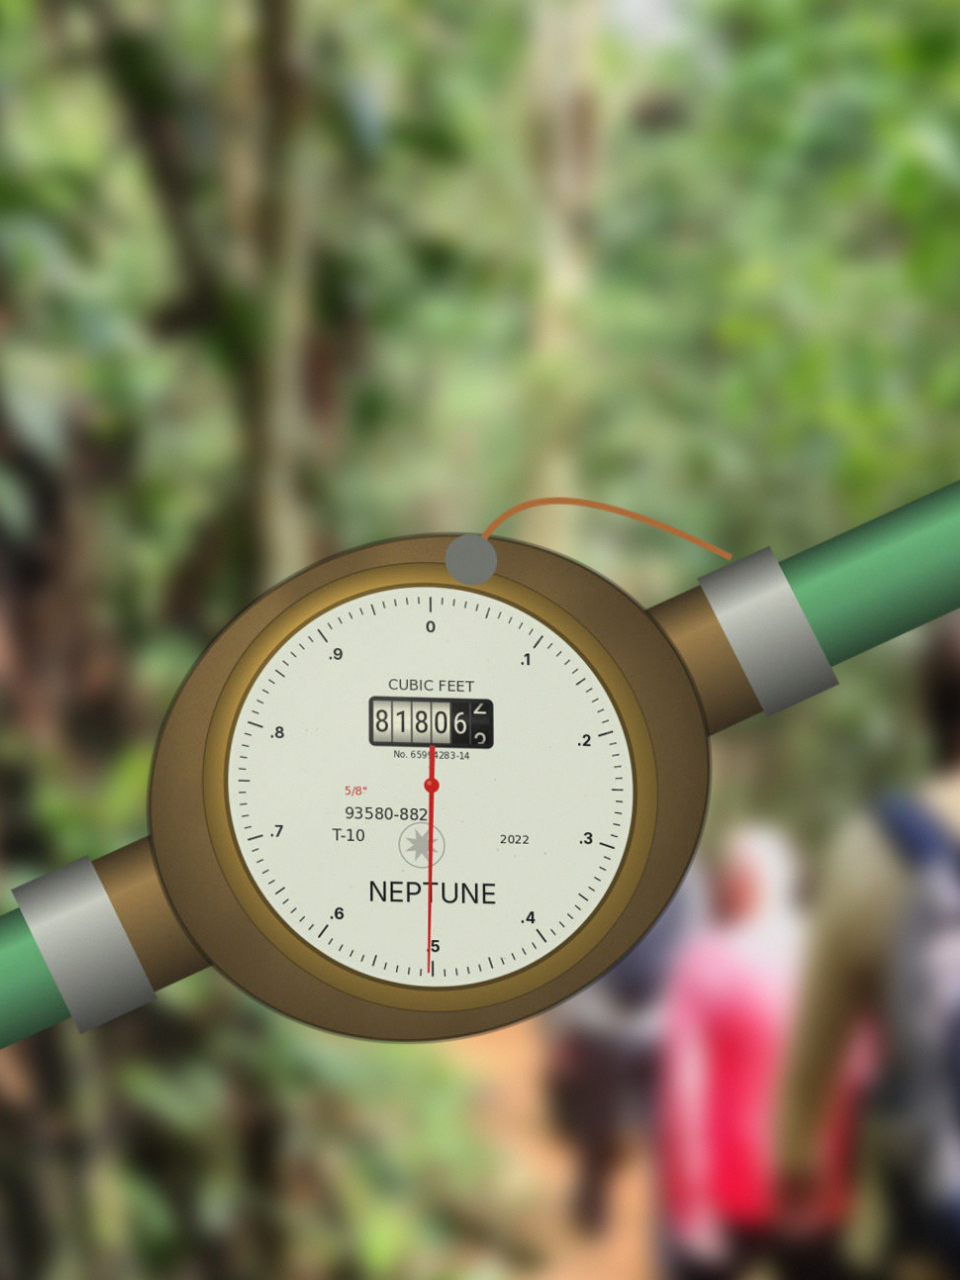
818062.50 ft³
